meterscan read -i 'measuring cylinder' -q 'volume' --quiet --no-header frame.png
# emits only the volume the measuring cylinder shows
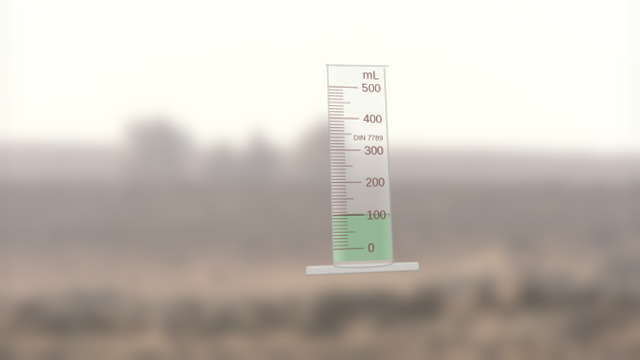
100 mL
